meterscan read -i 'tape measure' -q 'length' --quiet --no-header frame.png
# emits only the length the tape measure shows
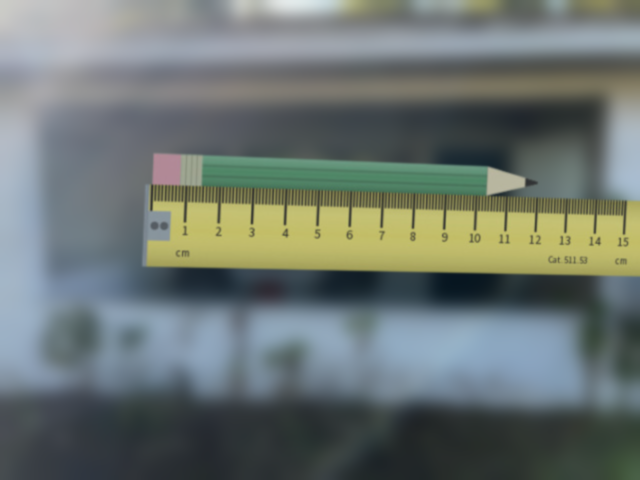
12 cm
